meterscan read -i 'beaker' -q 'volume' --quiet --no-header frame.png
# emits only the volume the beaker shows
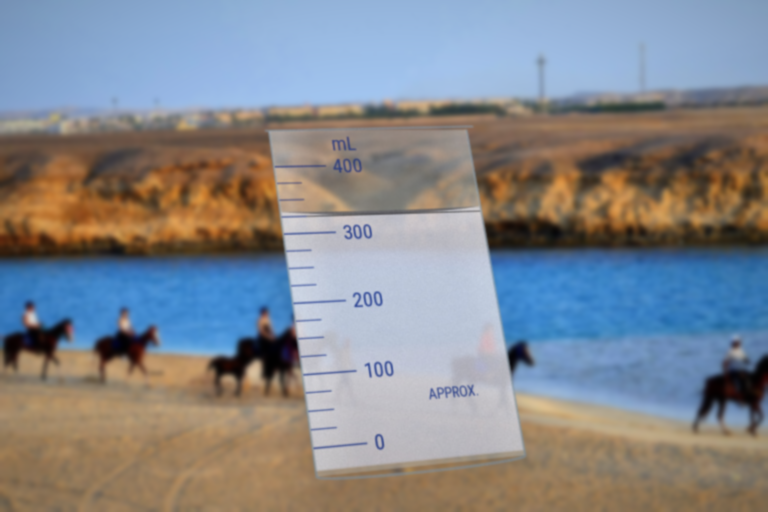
325 mL
